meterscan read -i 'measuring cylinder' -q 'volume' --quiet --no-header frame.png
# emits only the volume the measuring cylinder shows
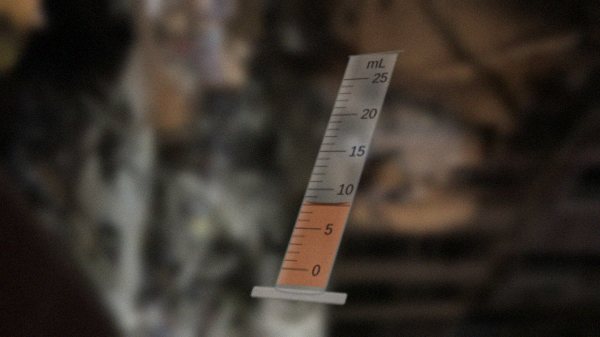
8 mL
